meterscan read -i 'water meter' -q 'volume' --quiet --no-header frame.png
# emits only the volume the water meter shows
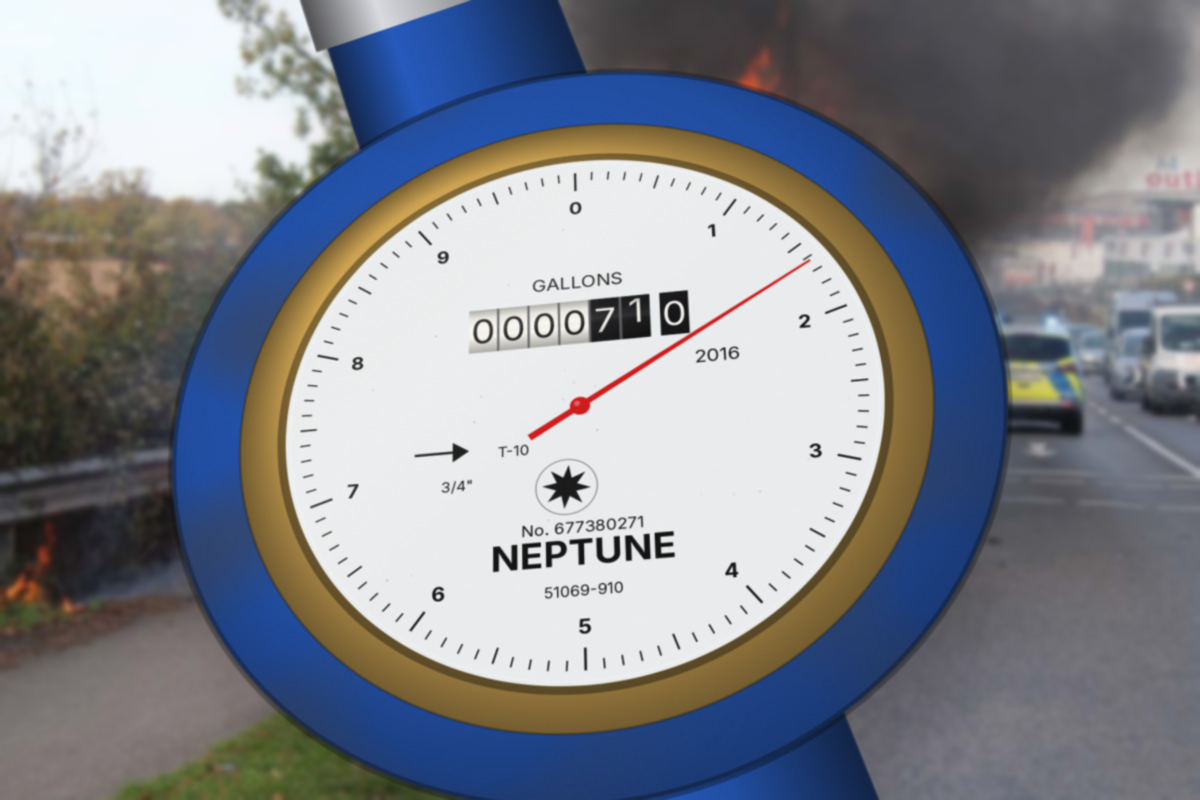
711.6 gal
